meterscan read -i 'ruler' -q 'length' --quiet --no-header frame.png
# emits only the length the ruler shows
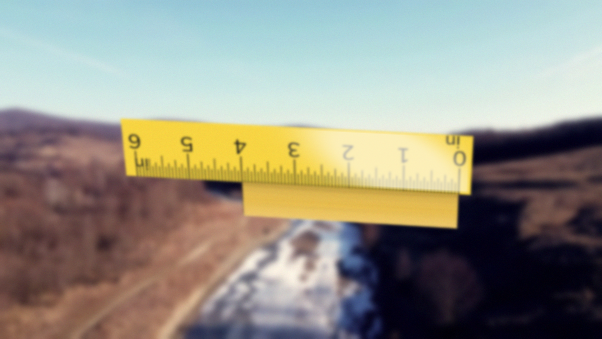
4 in
